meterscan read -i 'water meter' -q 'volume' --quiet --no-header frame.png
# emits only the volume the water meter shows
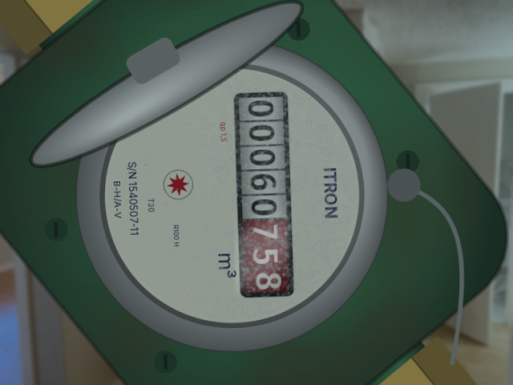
60.758 m³
